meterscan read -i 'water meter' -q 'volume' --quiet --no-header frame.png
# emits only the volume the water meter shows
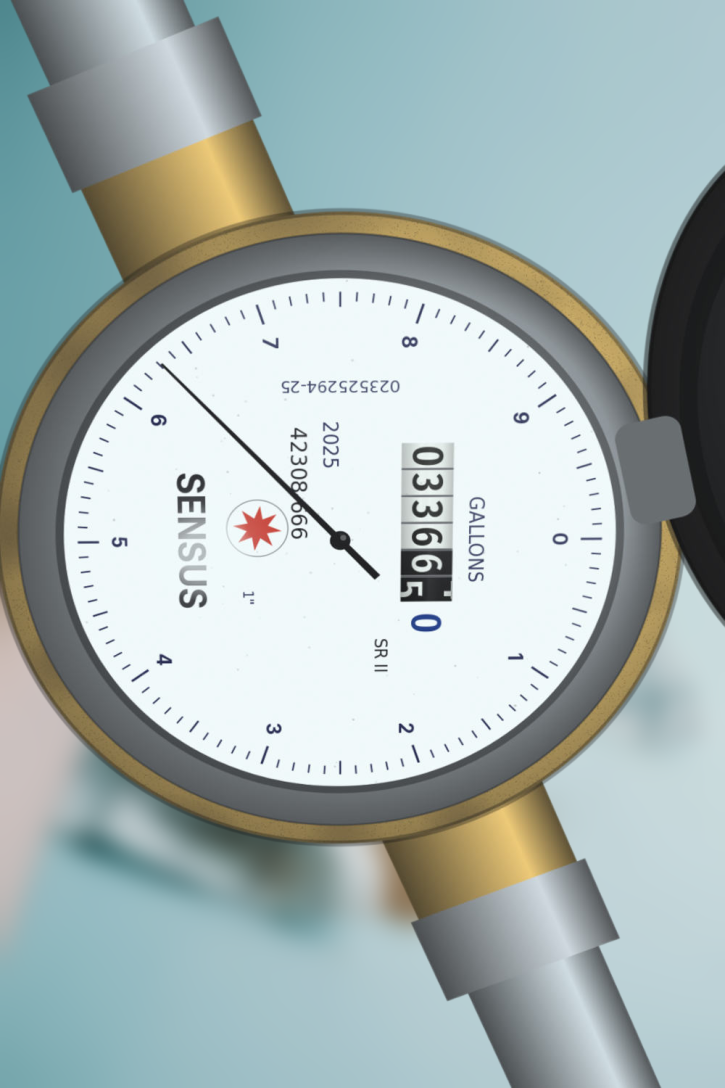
336646.3 gal
